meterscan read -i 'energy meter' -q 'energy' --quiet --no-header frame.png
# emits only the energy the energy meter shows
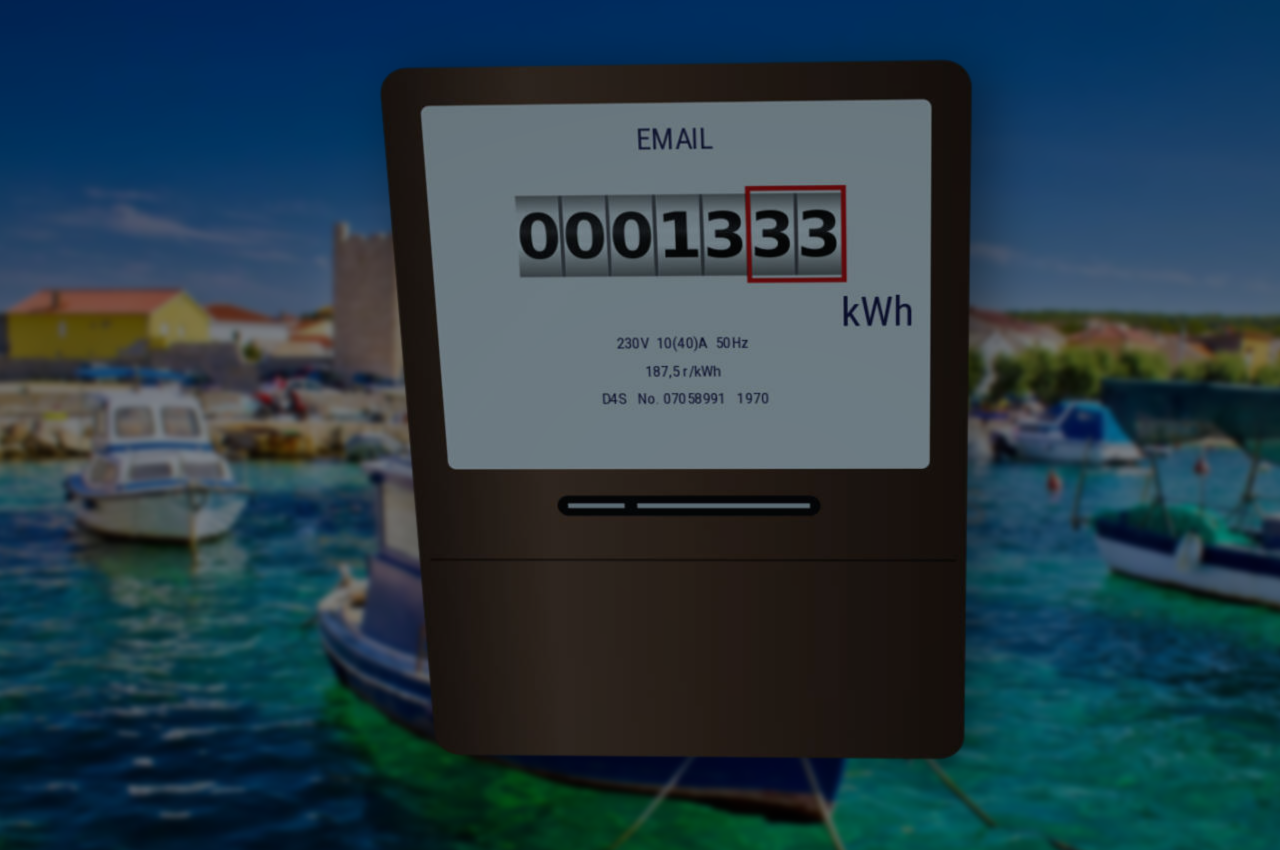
13.33 kWh
